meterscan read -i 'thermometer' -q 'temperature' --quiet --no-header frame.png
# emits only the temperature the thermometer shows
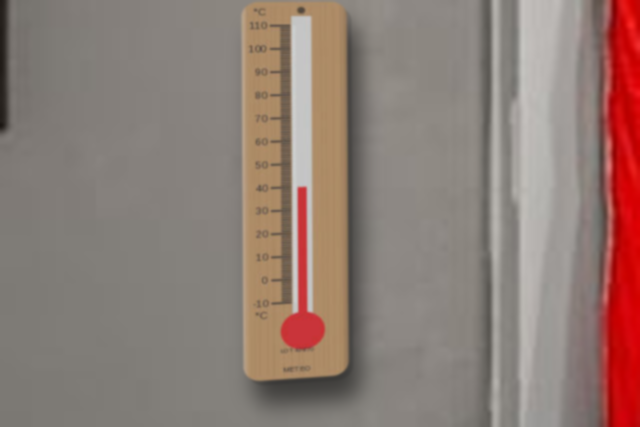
40 °C
